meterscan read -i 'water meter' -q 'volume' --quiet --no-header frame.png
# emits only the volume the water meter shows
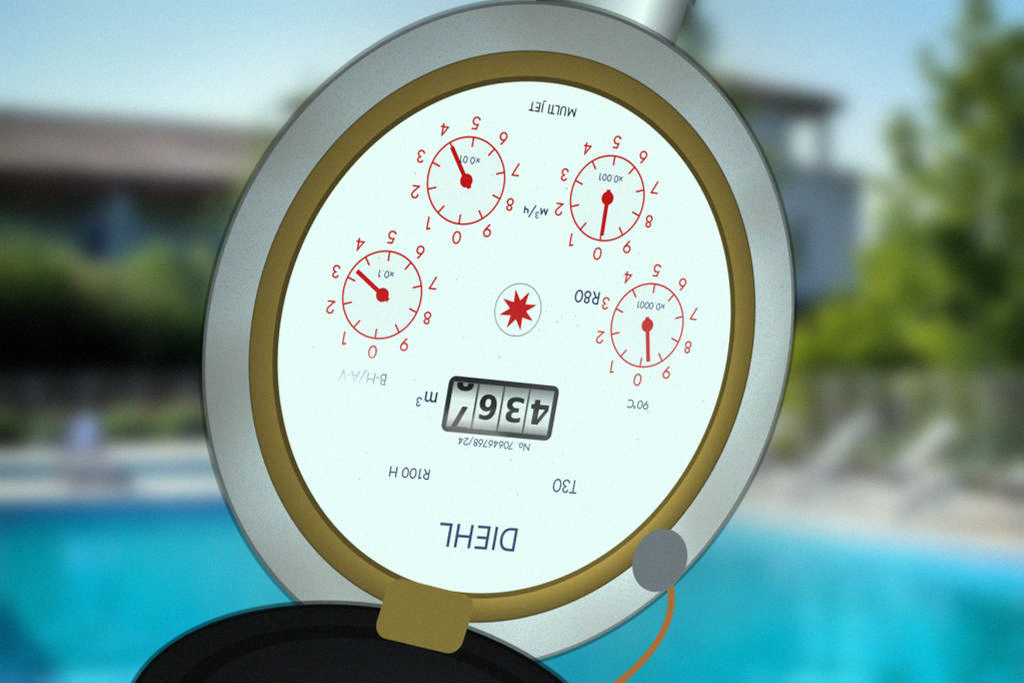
4367.3399 m³
